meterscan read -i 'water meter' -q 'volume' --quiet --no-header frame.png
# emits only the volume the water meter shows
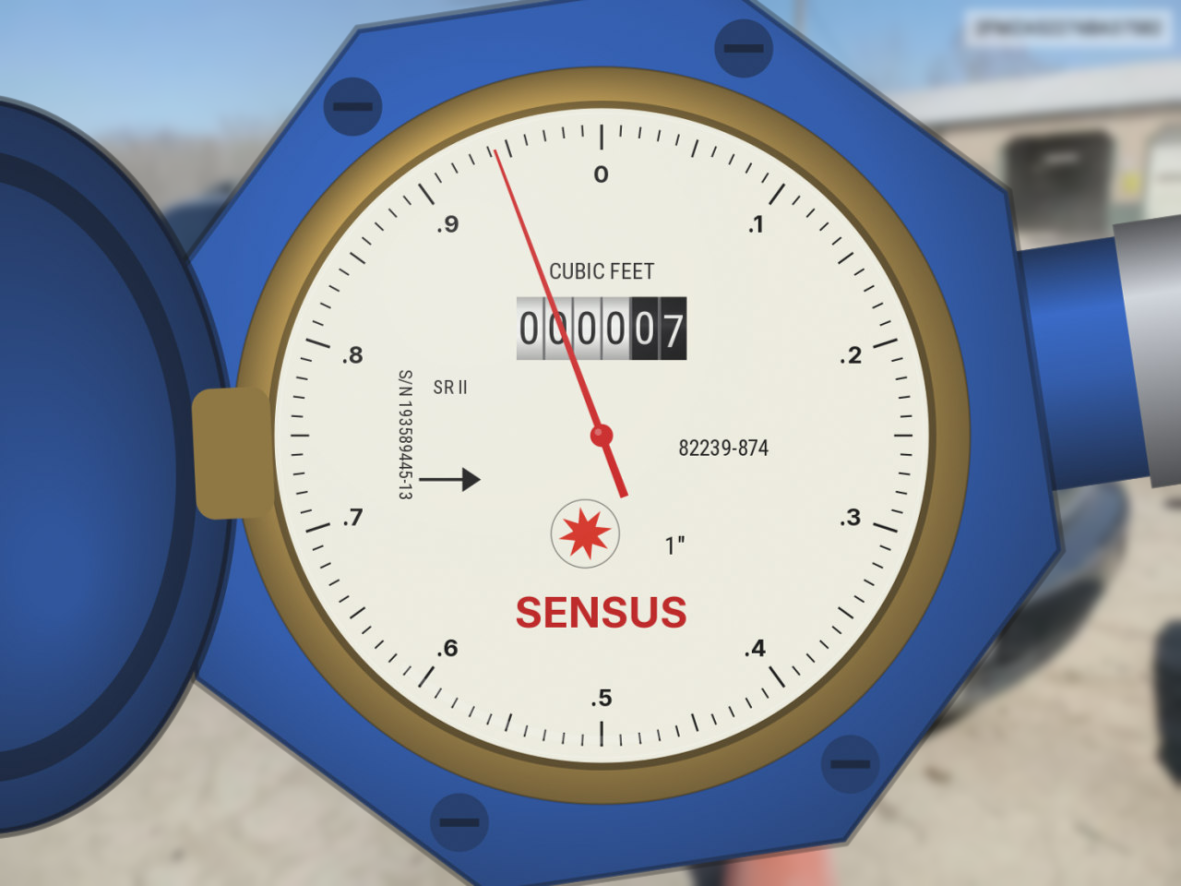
6.94 ft³
